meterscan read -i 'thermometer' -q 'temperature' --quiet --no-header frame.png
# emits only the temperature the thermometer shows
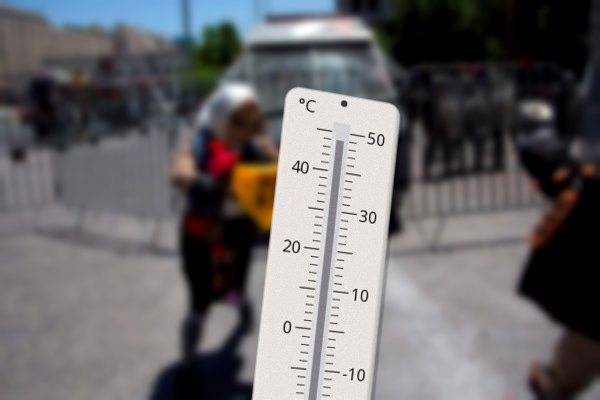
48 °C
